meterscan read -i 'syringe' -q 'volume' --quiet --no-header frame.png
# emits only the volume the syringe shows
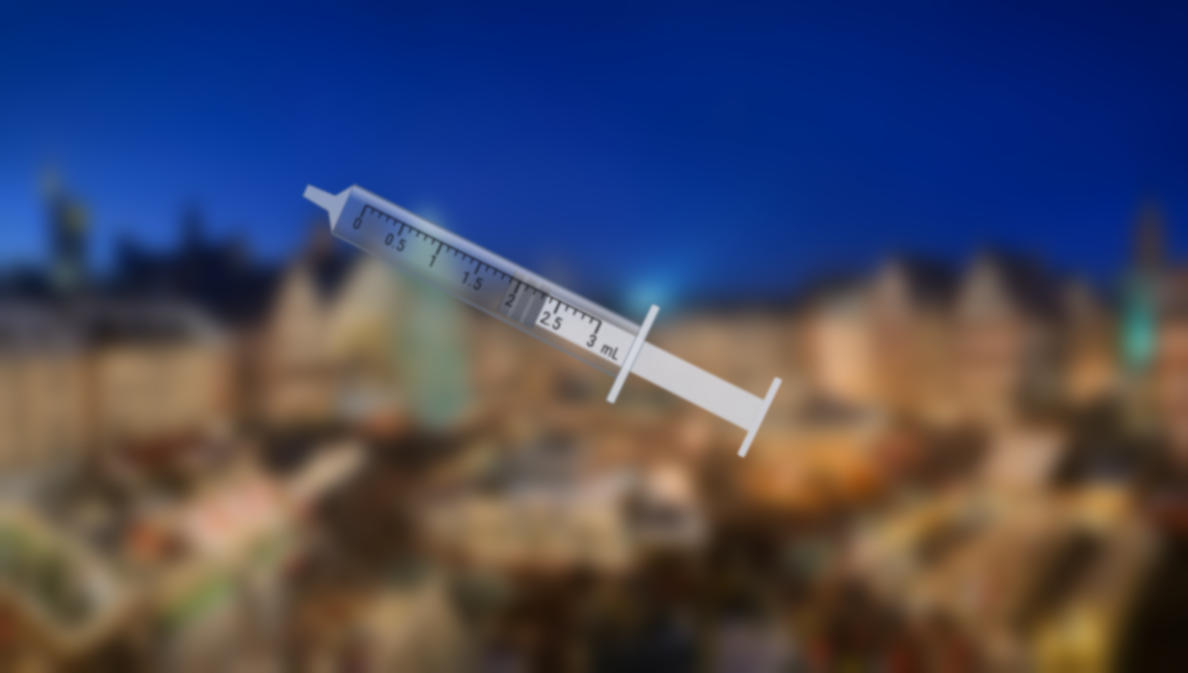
1.9 mL
